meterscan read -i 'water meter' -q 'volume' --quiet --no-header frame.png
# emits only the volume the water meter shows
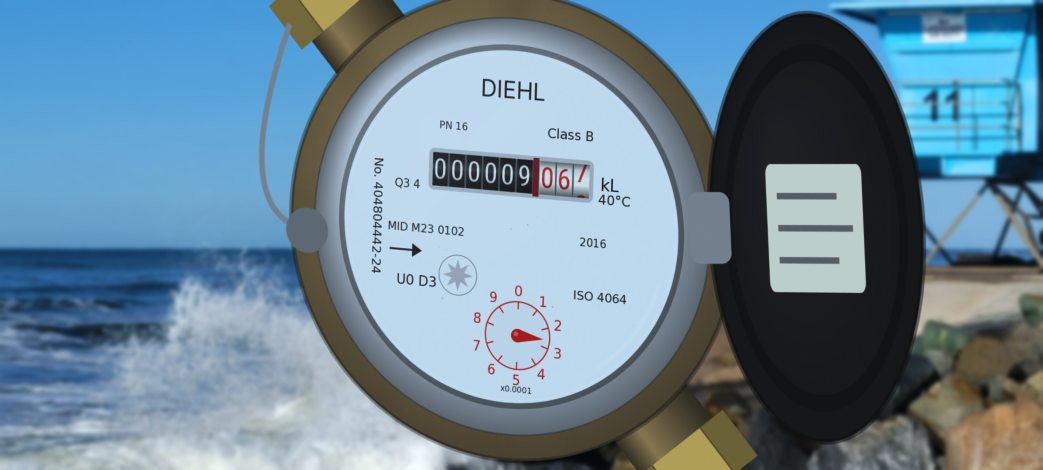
9.0672 kL
